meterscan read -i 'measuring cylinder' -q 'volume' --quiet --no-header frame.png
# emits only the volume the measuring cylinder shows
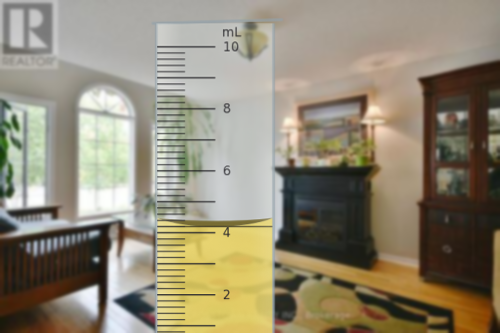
4.2 mL
